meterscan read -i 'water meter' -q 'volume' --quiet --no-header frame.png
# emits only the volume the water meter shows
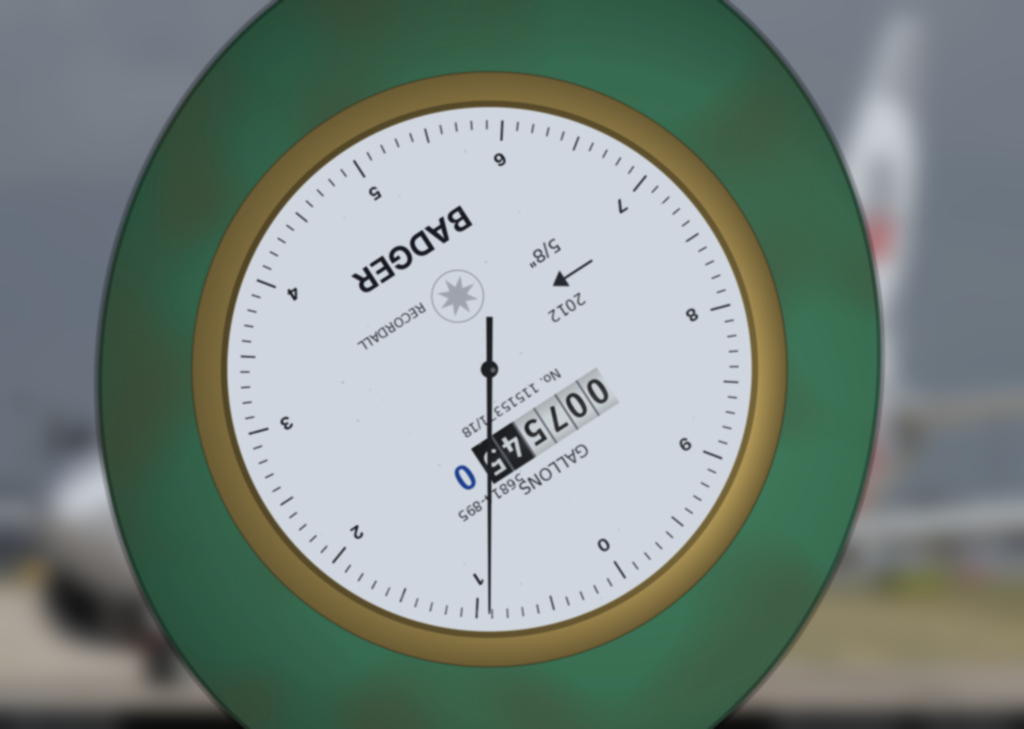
75450.9 gal
